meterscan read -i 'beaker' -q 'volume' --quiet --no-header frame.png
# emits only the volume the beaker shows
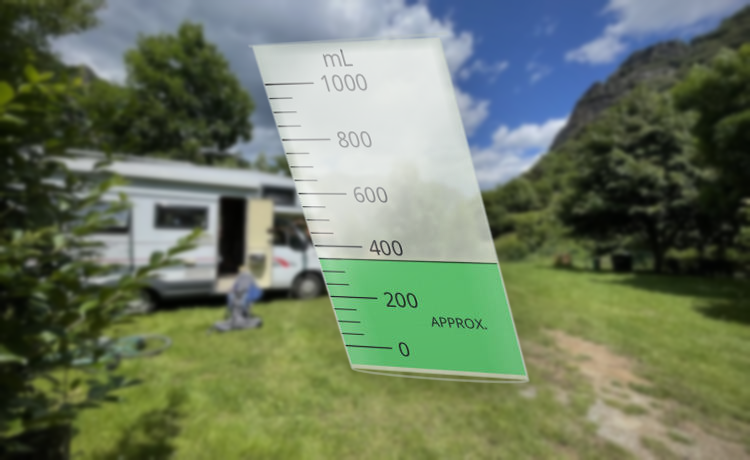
350 mL
